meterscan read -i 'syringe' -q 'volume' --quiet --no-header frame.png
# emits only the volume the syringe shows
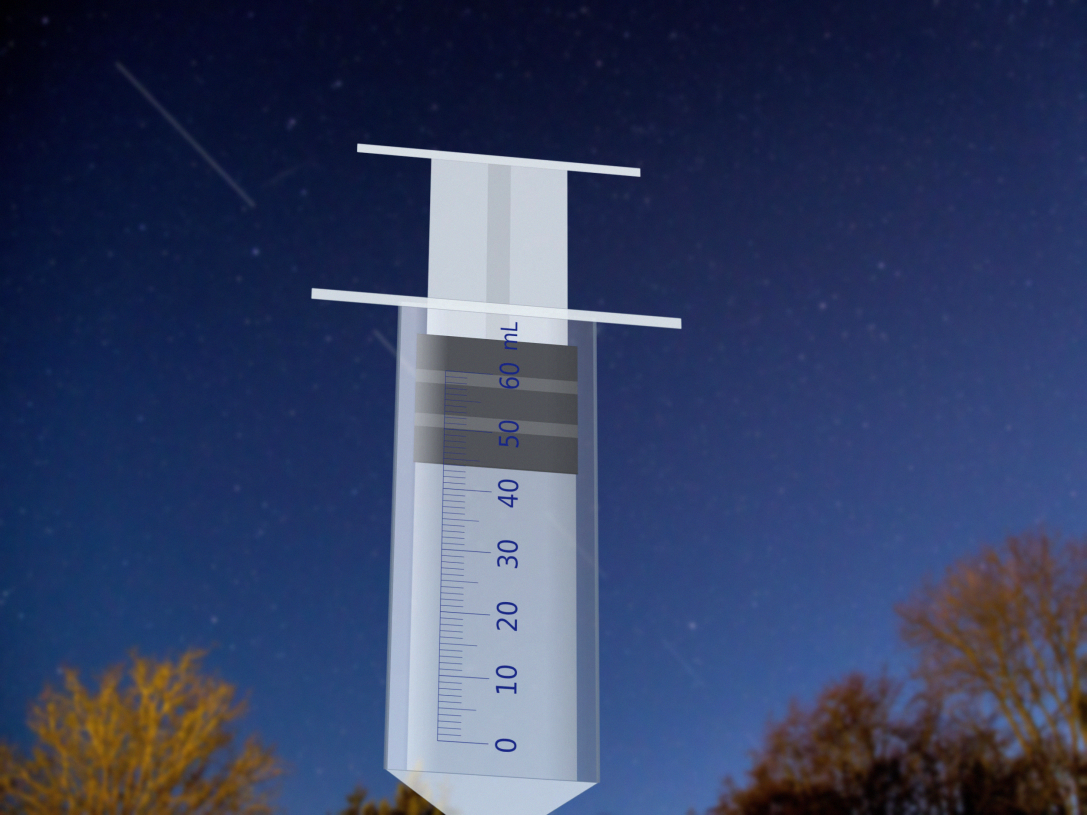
44 mL
